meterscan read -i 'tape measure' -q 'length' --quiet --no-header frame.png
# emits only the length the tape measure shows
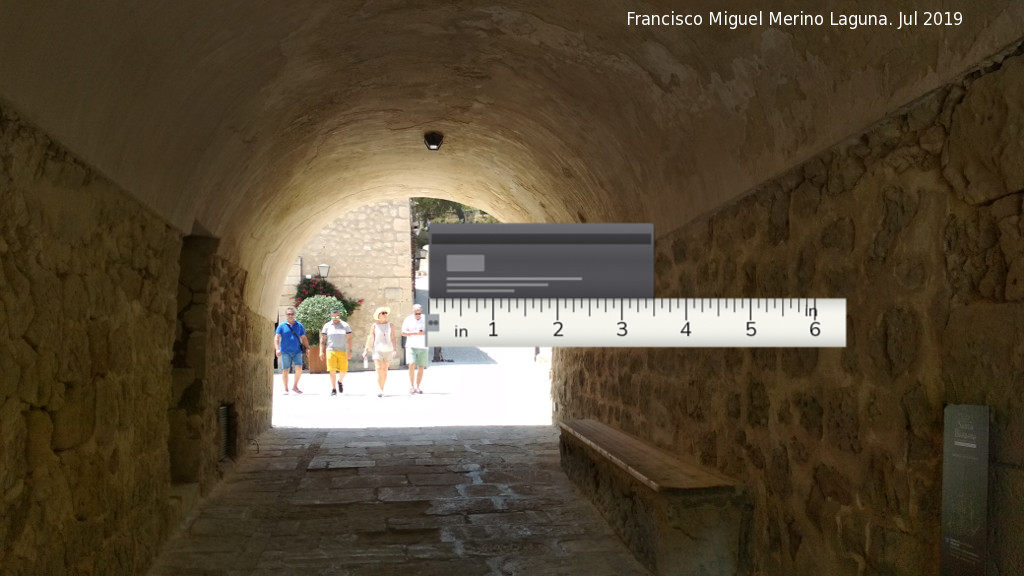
3.5 in
